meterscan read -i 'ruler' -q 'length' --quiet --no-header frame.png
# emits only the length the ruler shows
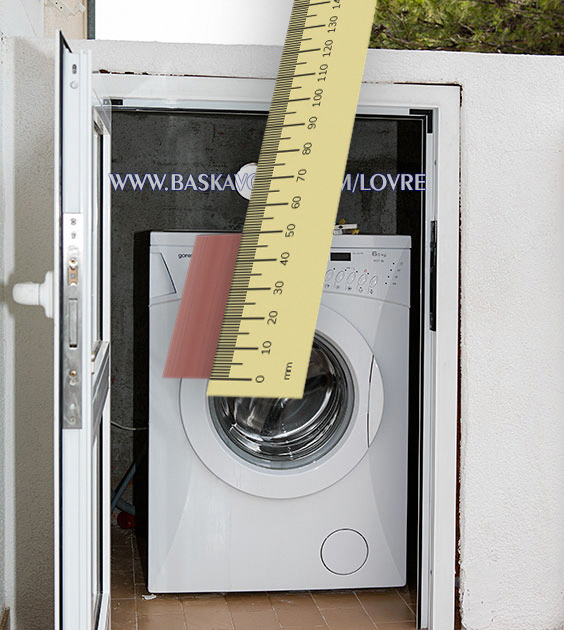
50 mm
